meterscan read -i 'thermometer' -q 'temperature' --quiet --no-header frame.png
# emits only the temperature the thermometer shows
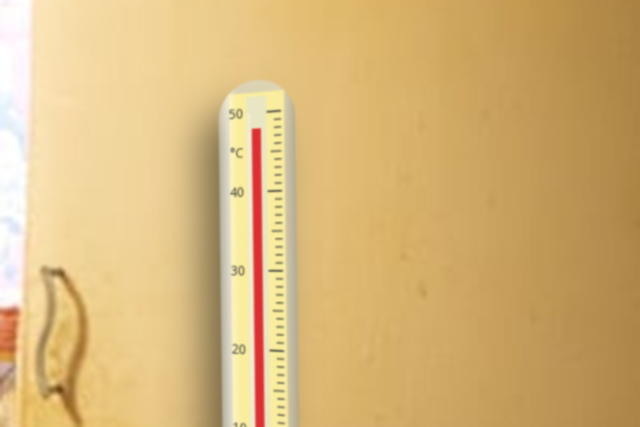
48 °C
